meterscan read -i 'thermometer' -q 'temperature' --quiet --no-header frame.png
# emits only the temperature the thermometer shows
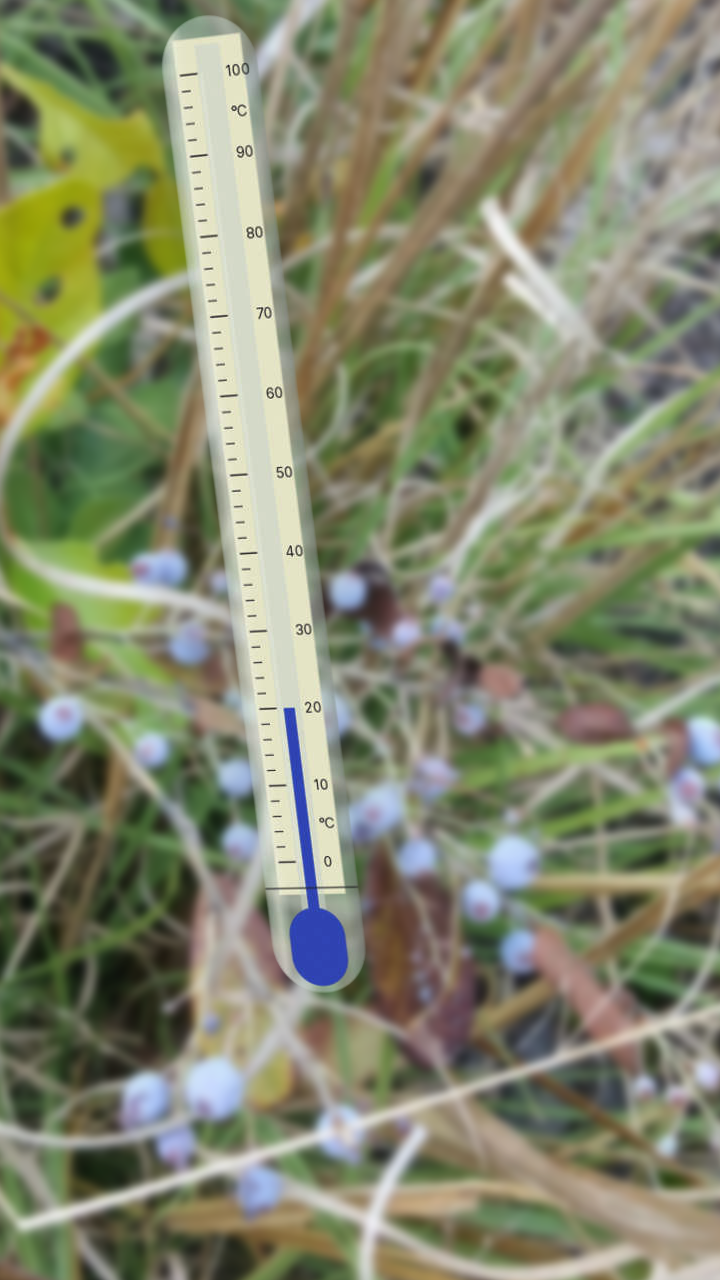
20 °C
